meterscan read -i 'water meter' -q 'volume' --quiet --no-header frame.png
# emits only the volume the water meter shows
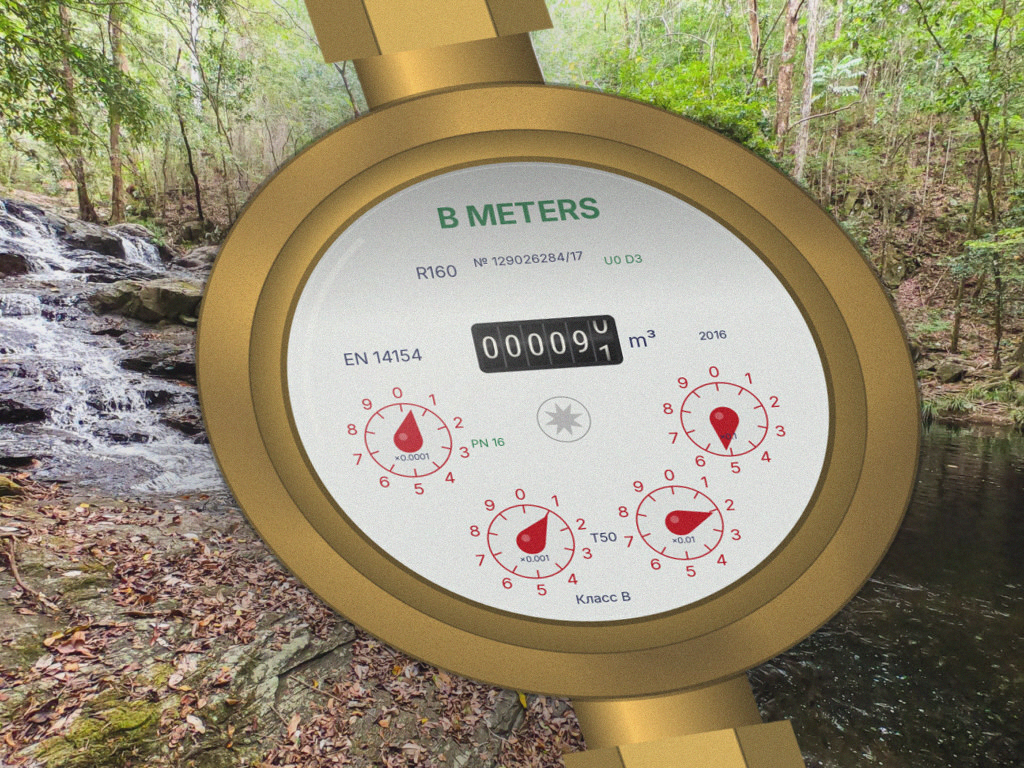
90.5210 m³
